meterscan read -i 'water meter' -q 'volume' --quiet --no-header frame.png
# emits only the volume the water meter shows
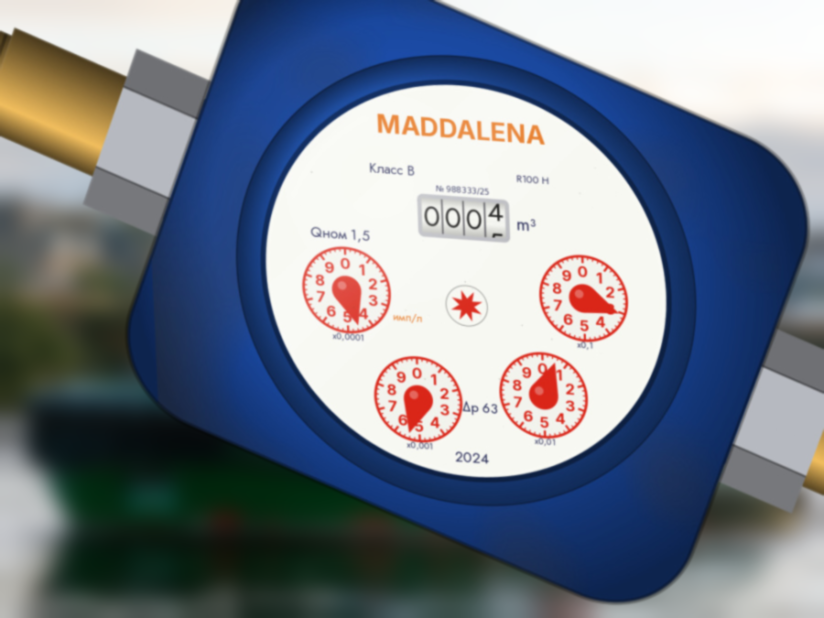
4.3054 m³
